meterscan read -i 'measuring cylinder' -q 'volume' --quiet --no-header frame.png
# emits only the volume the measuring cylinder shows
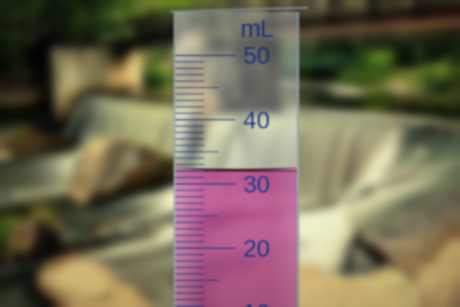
32 mL
